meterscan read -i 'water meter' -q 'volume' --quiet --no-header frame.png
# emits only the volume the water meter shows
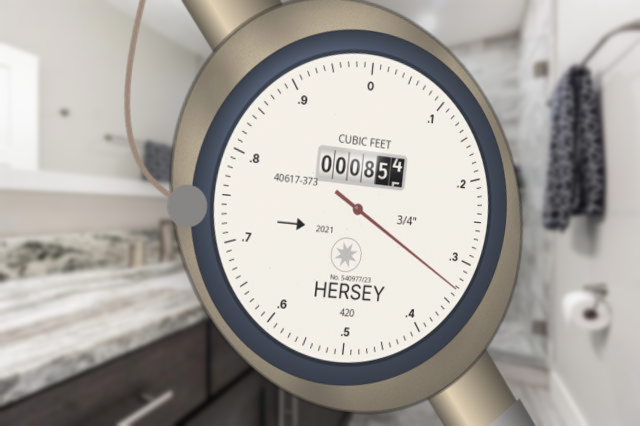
854.33 ft³
